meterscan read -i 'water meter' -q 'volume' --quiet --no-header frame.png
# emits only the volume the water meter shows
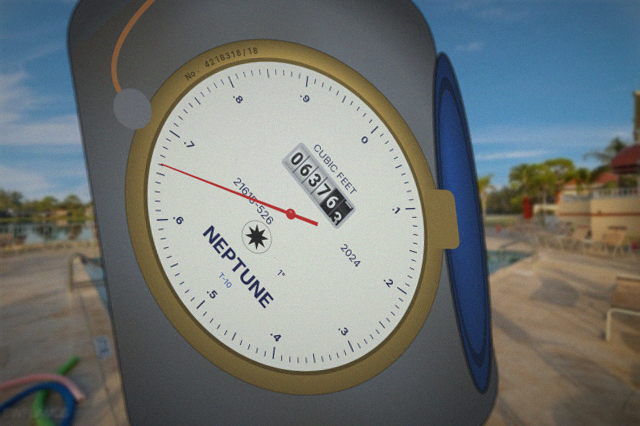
63762.66 ft³
